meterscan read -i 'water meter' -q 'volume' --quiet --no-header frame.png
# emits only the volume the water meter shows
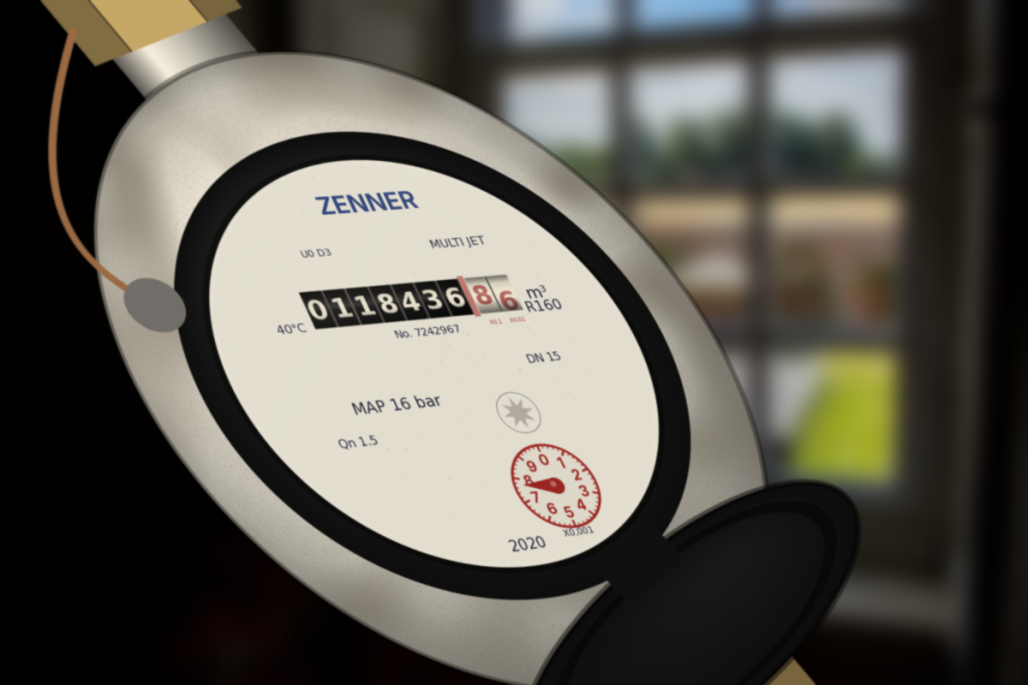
118436.857 m³
